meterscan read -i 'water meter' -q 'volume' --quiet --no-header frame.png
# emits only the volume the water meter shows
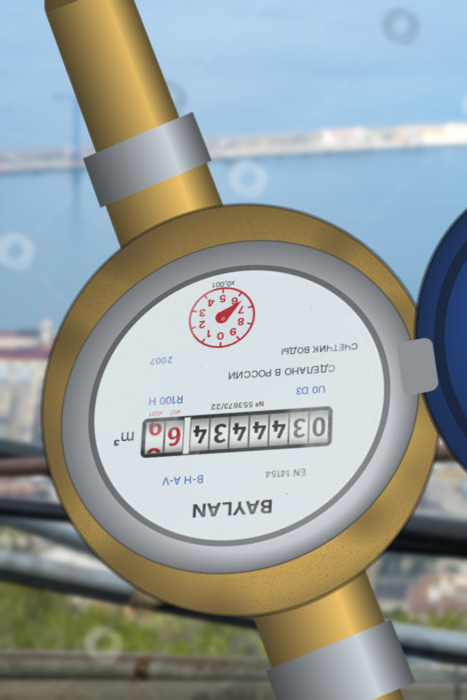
344434.686 m³
